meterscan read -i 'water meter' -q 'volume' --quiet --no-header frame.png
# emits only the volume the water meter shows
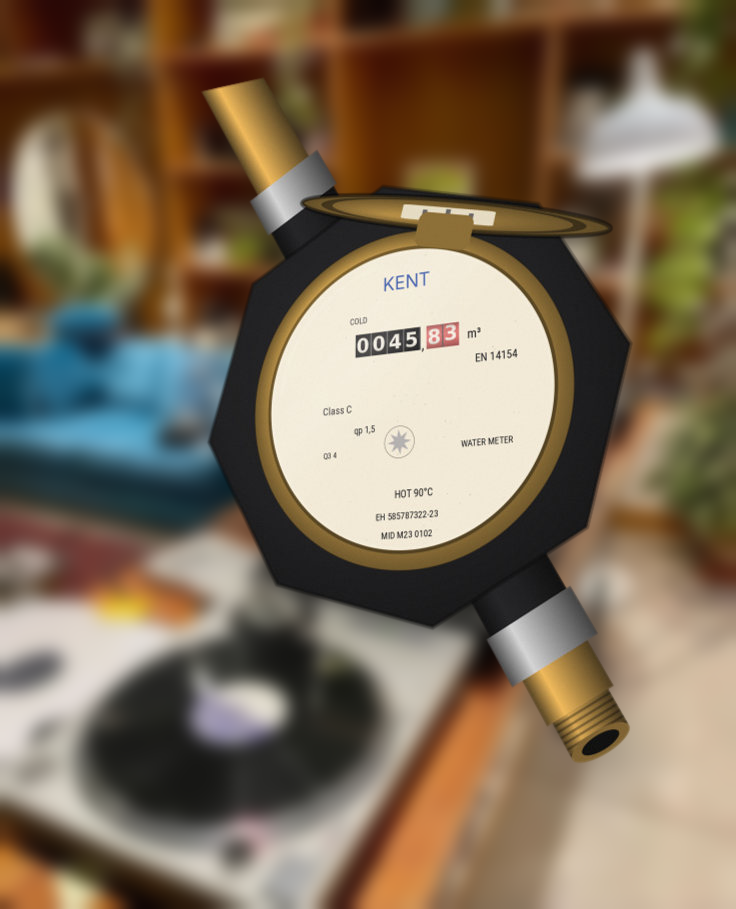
45.83 m³
